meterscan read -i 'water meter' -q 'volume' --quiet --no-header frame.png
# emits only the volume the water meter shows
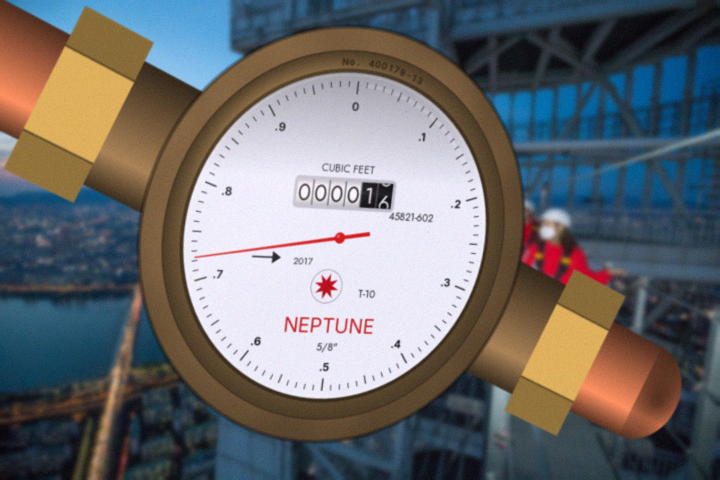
15.72 ft³
